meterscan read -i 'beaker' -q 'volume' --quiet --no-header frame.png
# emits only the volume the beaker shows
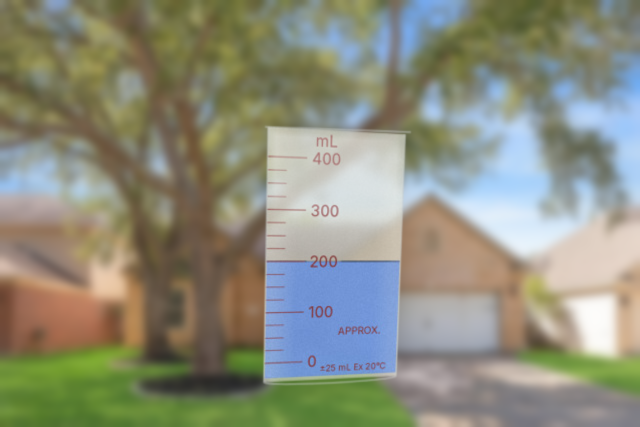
200 mL
